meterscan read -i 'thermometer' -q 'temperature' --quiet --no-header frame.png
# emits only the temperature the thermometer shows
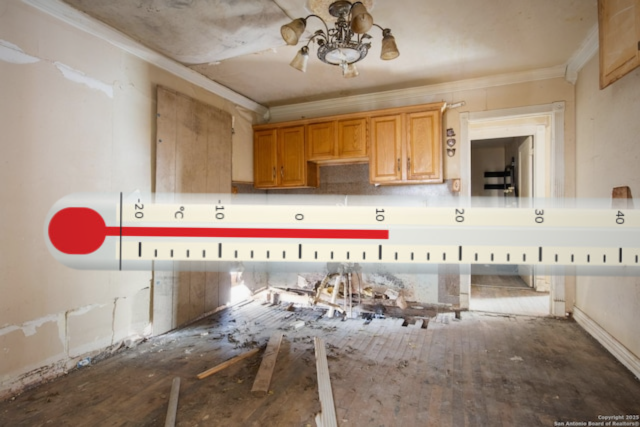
11 °C
